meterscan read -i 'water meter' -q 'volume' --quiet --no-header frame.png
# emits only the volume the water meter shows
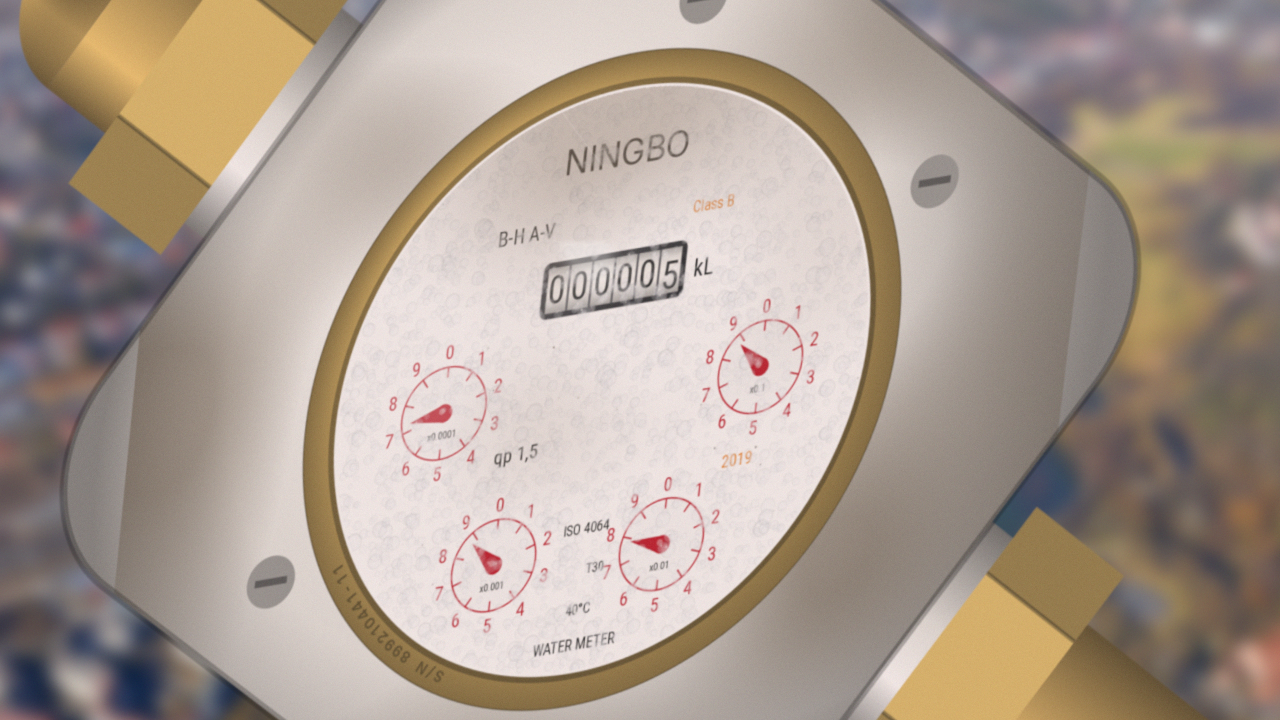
4.8787 kL
